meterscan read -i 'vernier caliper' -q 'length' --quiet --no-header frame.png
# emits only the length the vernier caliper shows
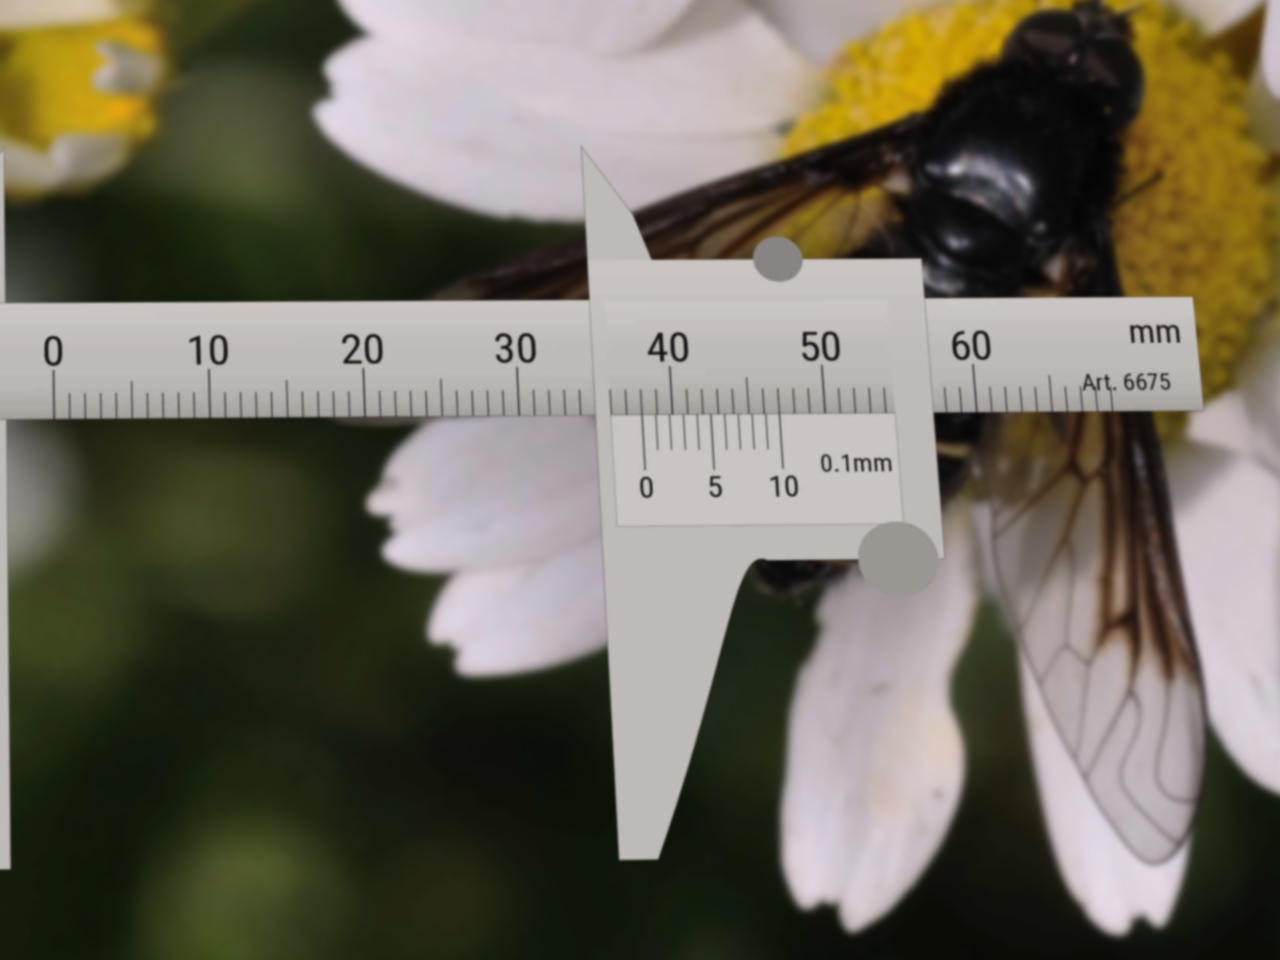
38.0 mm
